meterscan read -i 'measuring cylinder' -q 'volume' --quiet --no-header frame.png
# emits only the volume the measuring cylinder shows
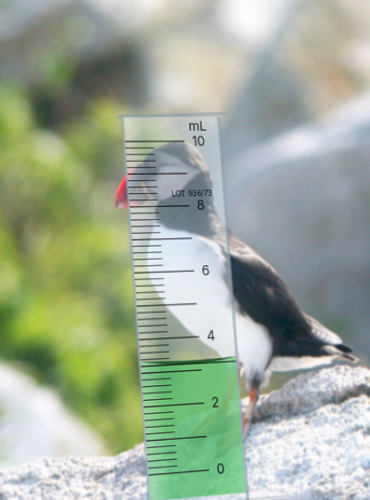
3.2 mL
